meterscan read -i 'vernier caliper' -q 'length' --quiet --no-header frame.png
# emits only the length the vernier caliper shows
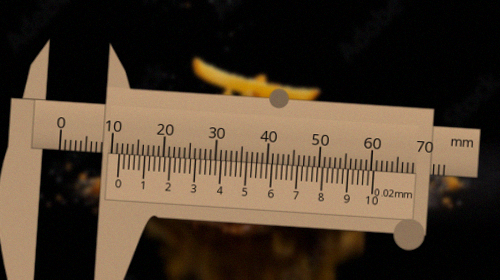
11.5 mm
